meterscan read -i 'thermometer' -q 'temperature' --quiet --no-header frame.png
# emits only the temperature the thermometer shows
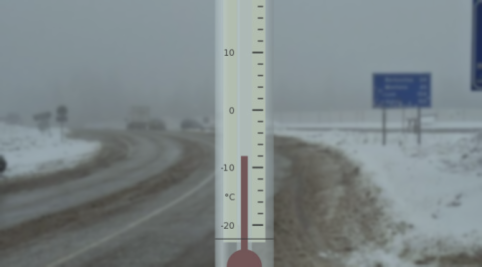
-8 °C
